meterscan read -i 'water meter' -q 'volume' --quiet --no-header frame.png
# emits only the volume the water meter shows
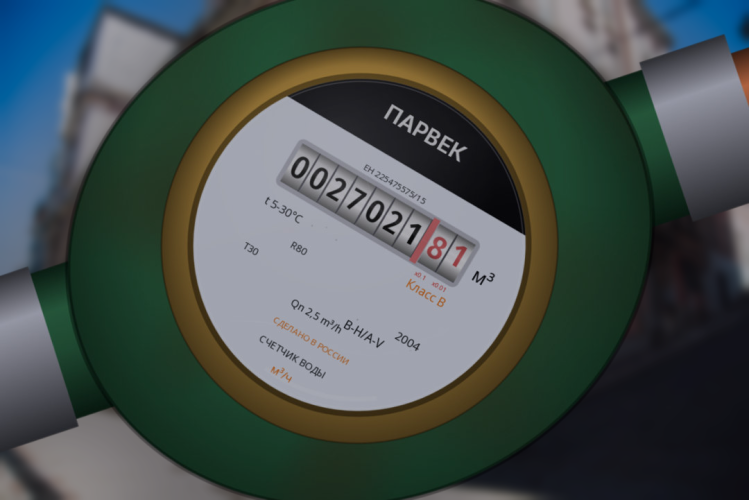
27021.81 m³
